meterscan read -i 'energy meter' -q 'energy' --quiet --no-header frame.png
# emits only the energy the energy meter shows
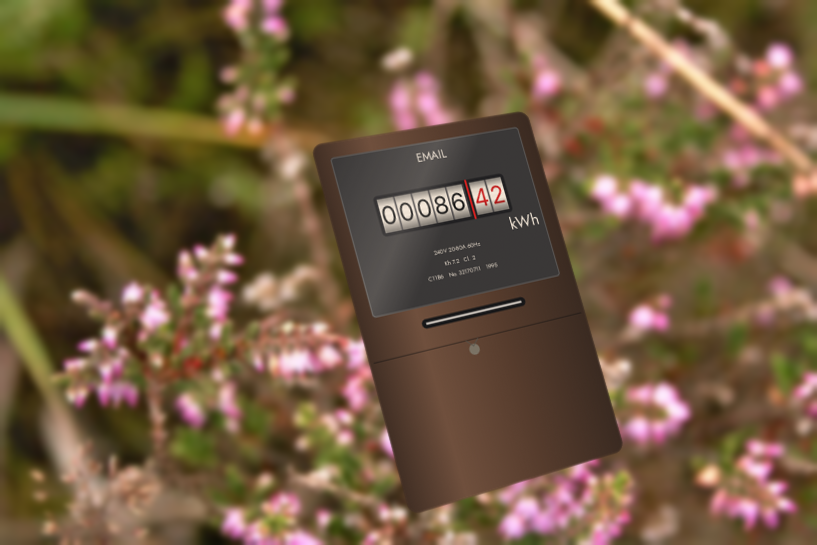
86.42 kWh
